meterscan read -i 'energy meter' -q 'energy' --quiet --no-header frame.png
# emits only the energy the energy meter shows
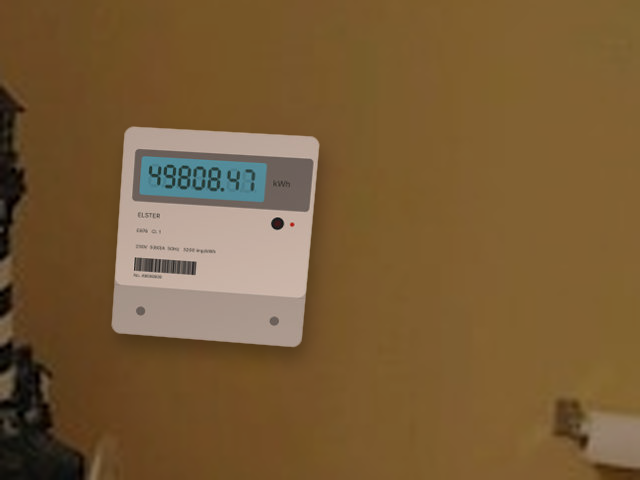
49808.47 kWh
